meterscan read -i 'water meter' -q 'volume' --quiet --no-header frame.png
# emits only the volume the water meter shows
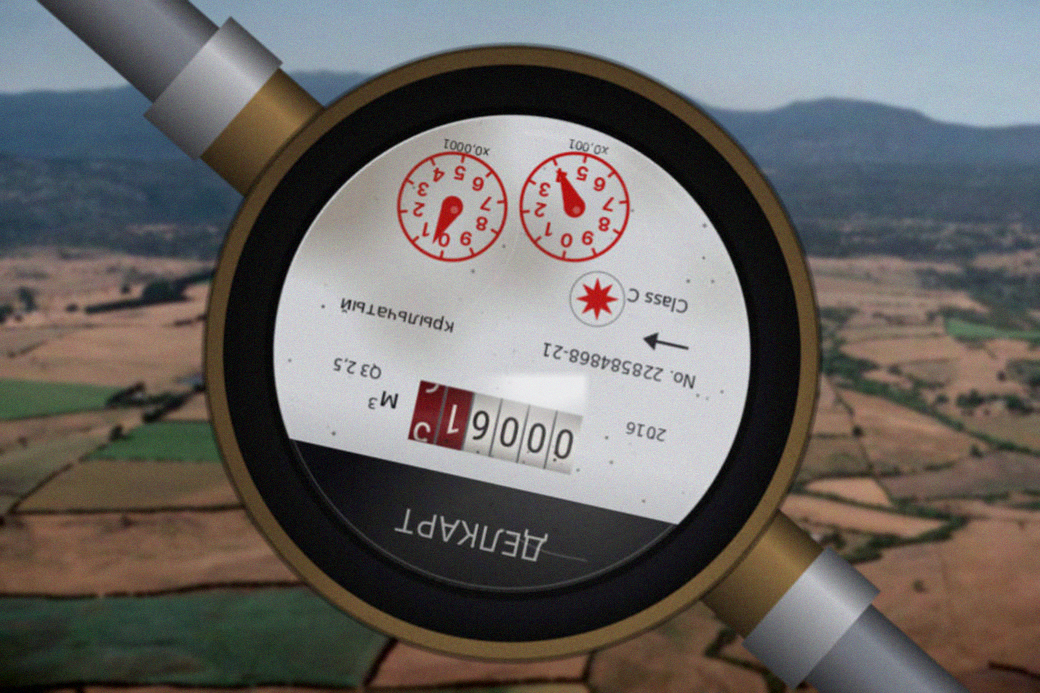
6.1540 m³
